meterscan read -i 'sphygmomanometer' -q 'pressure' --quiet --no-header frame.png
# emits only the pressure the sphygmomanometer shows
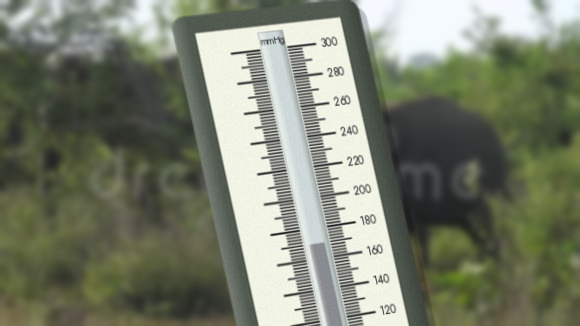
170 mmHg
